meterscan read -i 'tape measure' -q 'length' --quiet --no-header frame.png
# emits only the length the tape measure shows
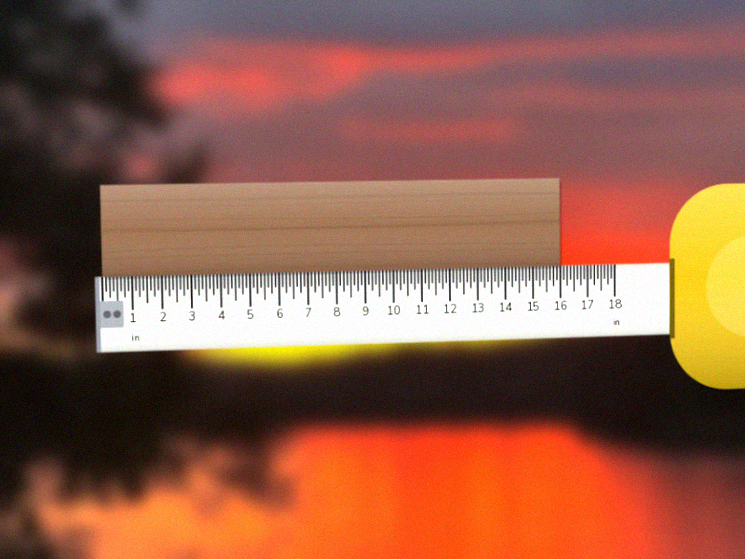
16 in
